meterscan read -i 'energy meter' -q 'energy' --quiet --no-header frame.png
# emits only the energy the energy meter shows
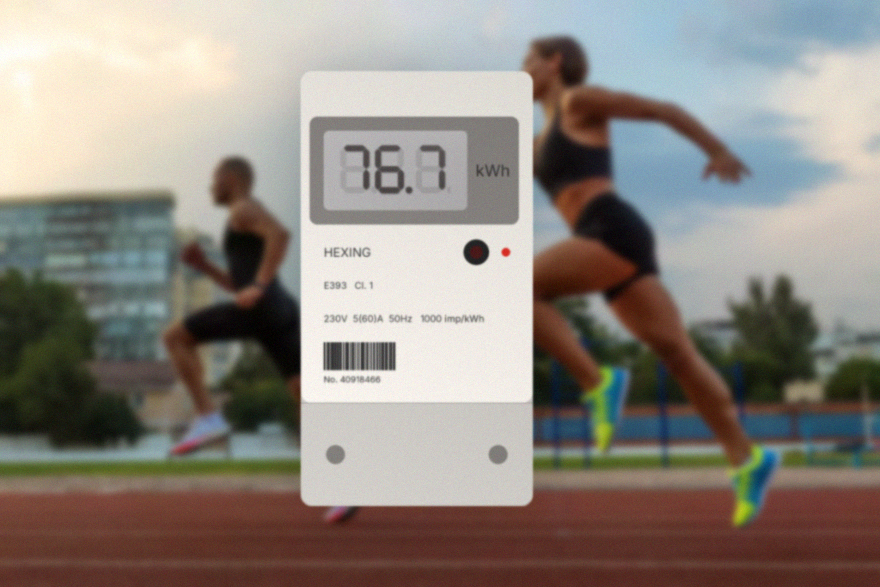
76.7 kWh
